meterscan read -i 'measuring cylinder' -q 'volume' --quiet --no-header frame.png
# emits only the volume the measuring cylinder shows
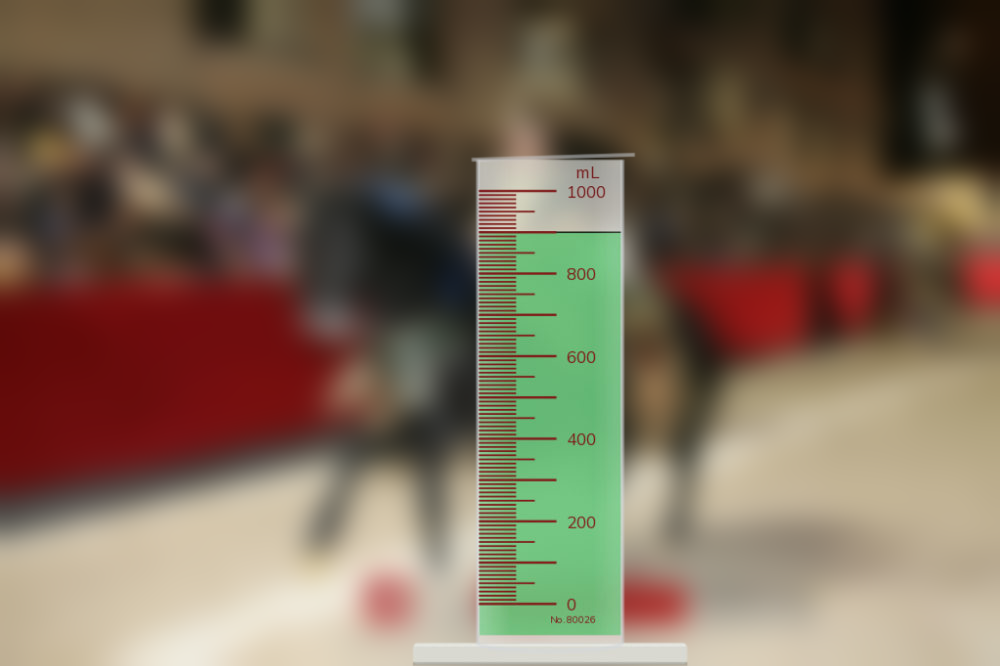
900 mL
